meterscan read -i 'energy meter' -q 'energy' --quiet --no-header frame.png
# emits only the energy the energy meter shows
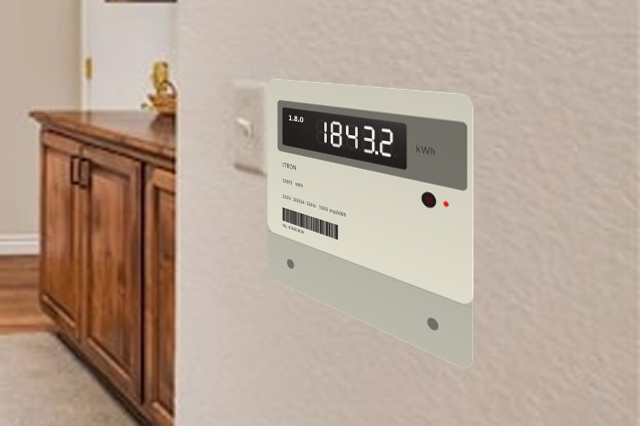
1843.2 kWh
